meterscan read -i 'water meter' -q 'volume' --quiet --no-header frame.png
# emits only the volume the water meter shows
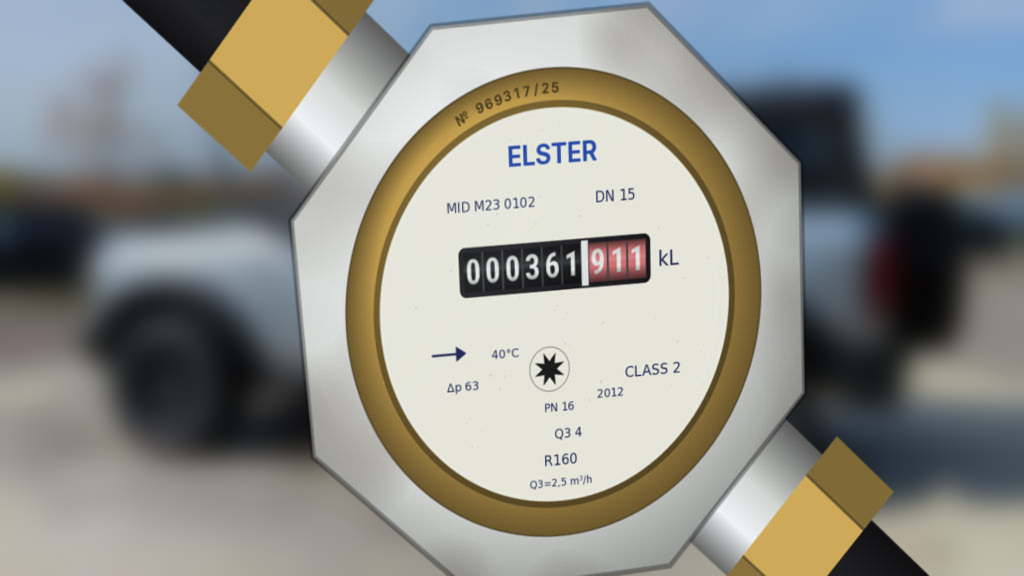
361.911 kL
